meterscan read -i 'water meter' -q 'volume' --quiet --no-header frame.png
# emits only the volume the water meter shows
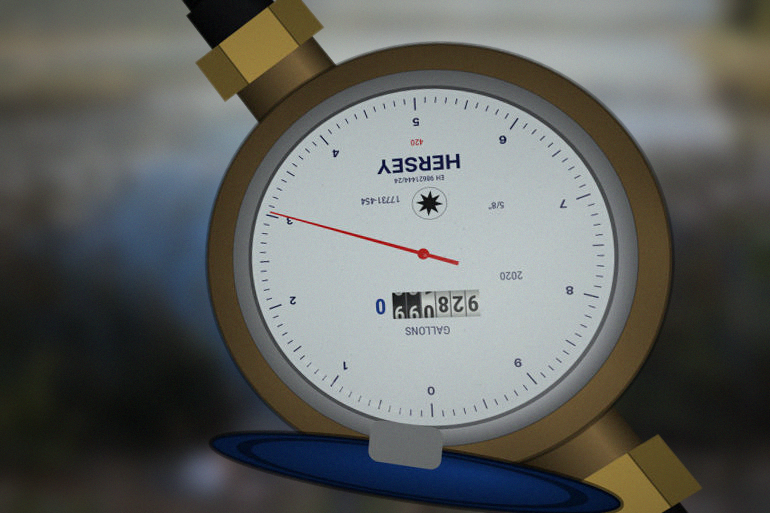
9280993.0 gal
